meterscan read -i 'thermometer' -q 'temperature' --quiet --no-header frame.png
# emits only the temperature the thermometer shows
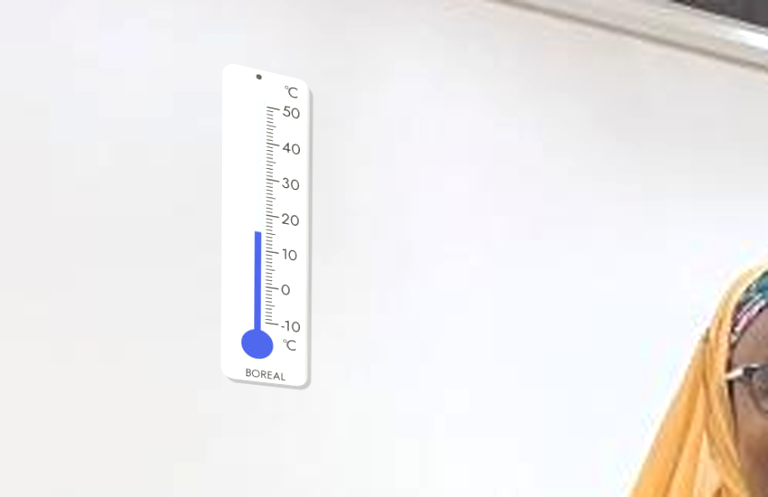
15 °C
